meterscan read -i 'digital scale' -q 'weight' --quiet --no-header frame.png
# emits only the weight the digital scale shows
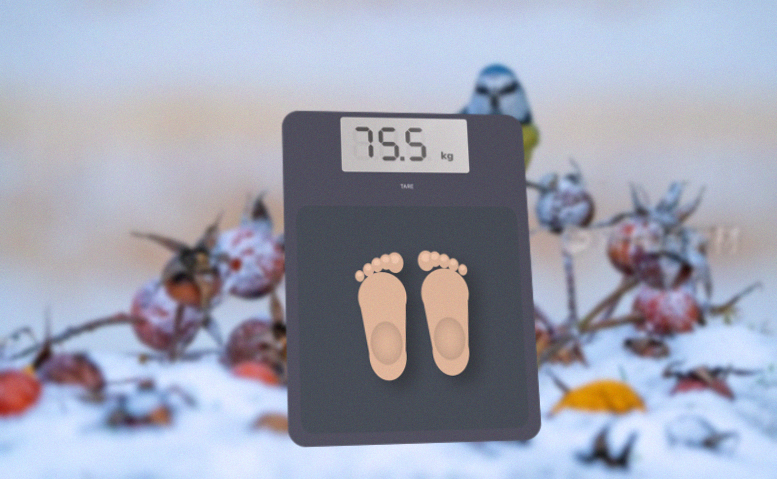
75.5 kg
